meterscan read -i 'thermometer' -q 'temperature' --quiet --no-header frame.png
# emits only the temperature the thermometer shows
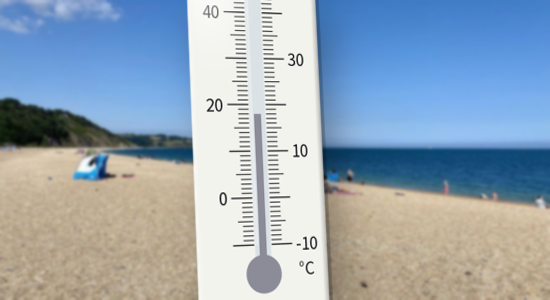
18 °C
